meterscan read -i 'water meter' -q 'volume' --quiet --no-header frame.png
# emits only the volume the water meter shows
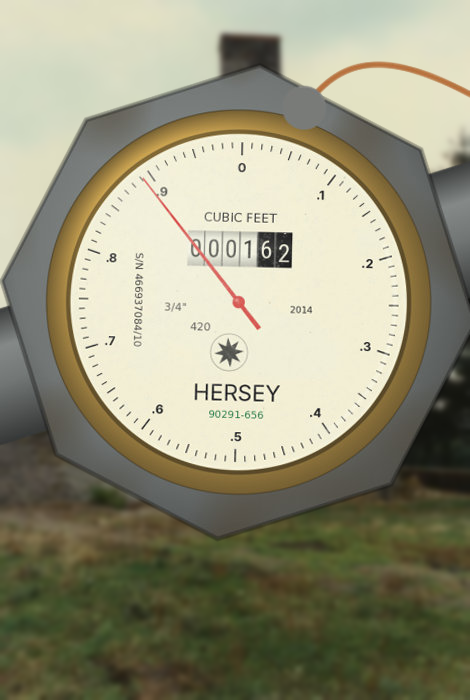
161.89 ft³
